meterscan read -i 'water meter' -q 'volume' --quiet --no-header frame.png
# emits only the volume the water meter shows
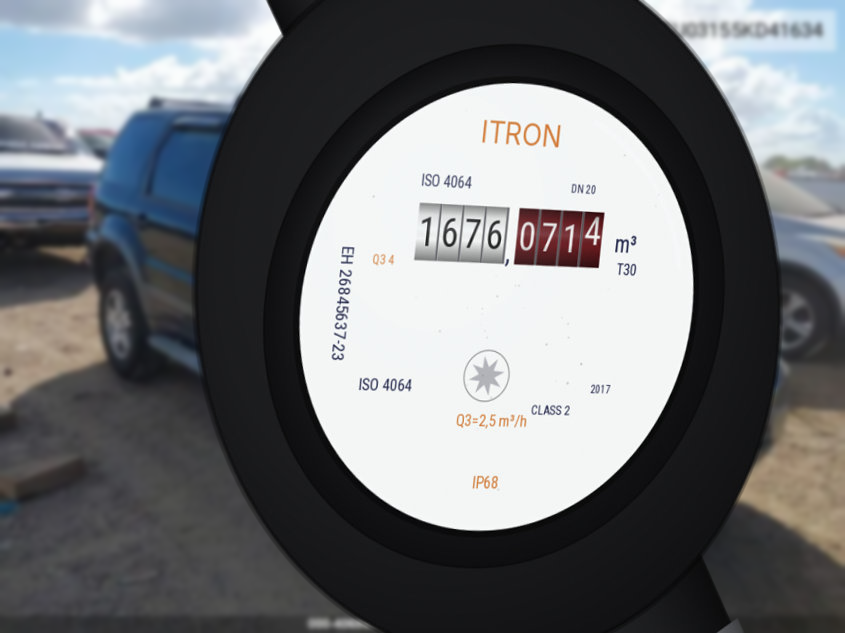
1676.0714 m³
